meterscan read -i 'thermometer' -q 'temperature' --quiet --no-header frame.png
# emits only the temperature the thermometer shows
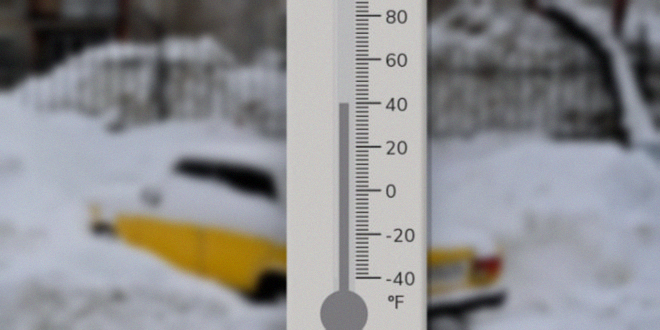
40 °F
